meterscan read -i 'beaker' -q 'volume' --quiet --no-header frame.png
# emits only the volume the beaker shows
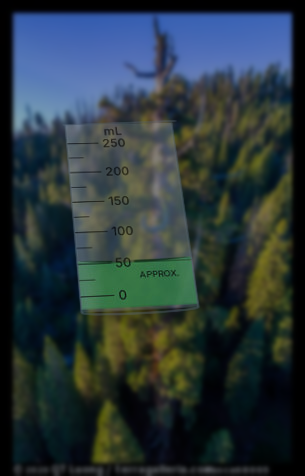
50 mL
